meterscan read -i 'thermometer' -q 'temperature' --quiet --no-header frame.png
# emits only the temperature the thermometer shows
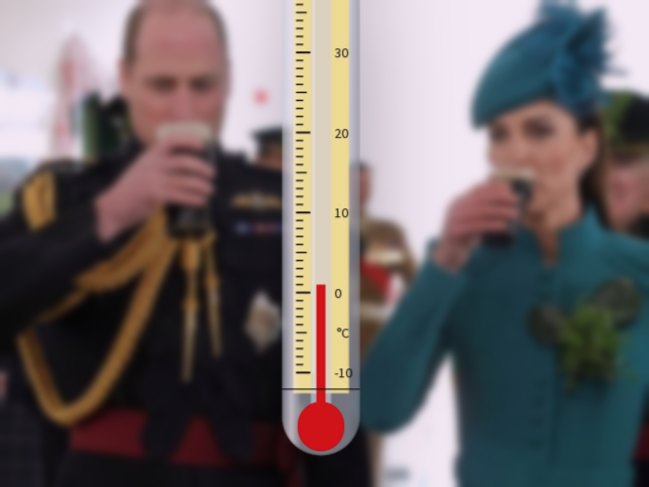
1 °C
